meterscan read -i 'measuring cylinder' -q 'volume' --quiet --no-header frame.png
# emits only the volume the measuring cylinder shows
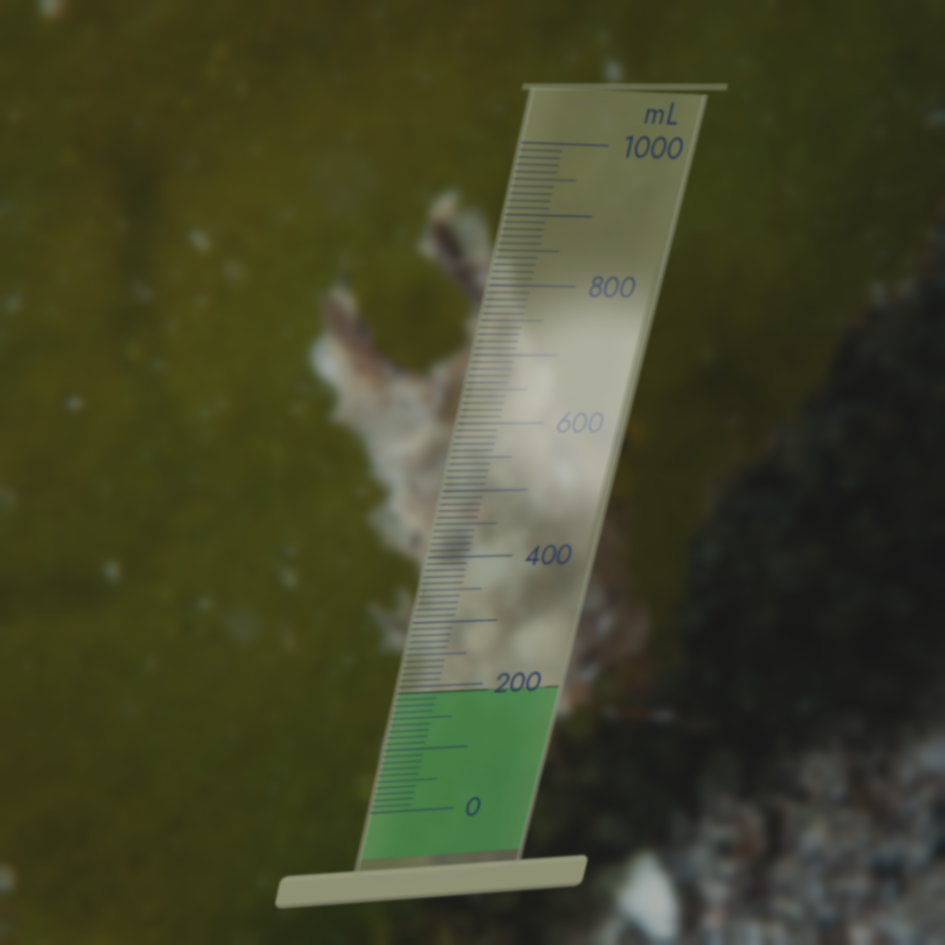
190 mL
